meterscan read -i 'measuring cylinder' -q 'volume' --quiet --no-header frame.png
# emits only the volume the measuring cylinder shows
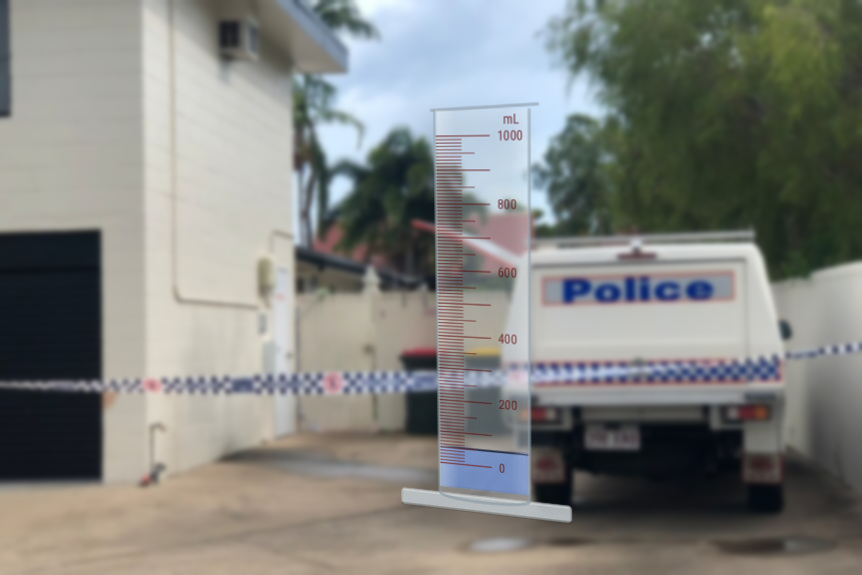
50 mL
